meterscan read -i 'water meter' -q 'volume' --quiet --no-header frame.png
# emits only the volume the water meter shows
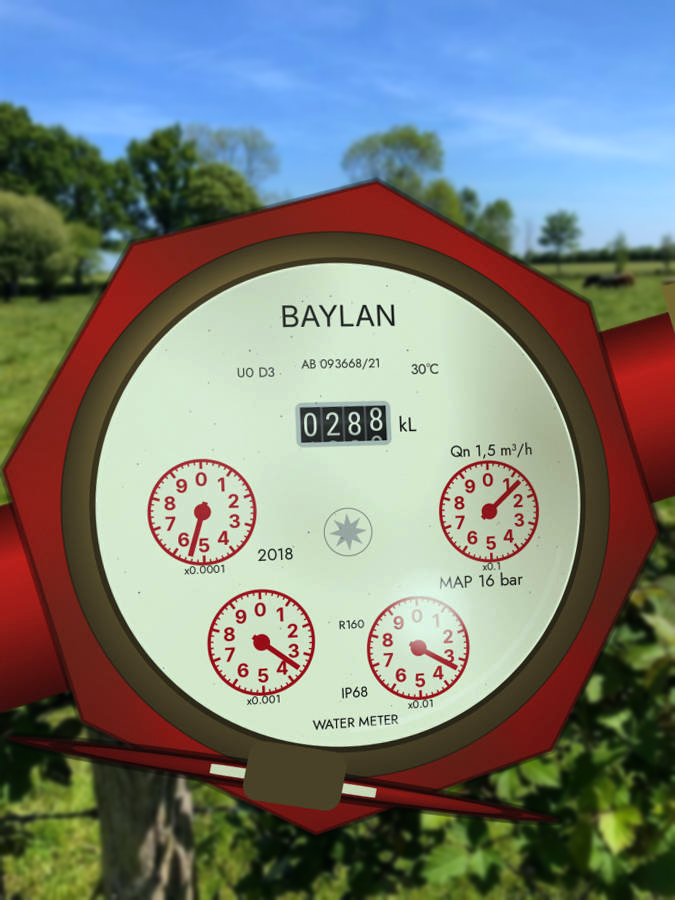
288.1335 kL
